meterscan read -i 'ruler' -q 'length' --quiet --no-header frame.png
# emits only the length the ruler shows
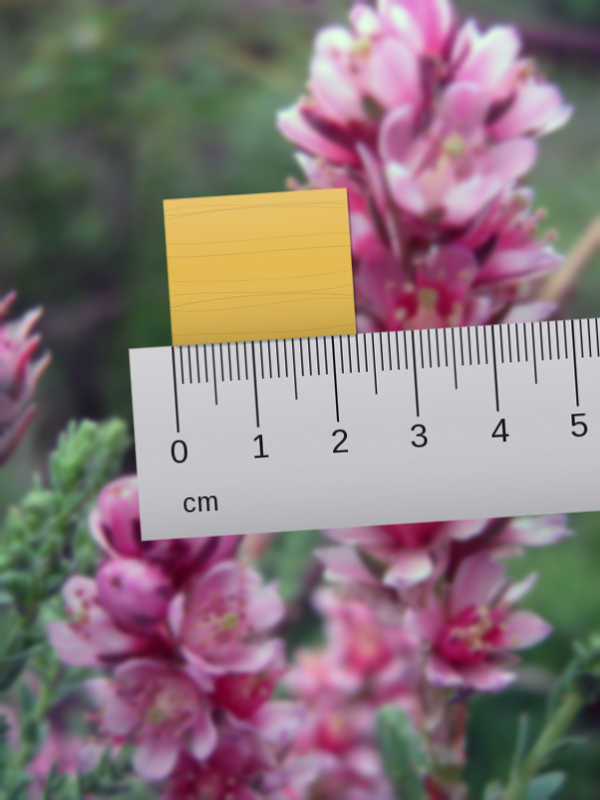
2.3 cm
